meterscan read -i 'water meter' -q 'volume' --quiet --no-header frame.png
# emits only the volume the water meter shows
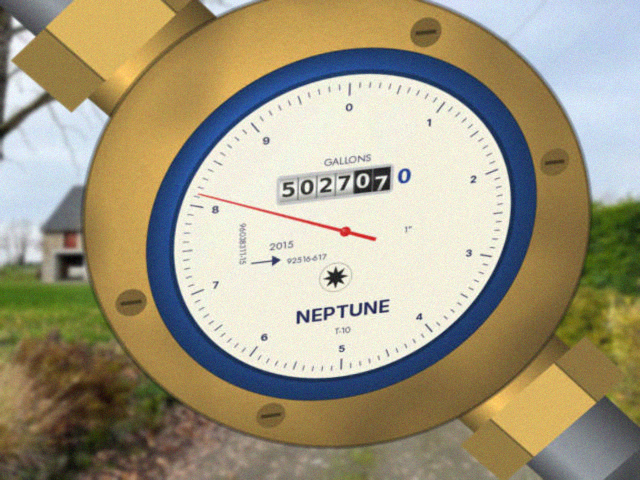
5027068.1 gal
